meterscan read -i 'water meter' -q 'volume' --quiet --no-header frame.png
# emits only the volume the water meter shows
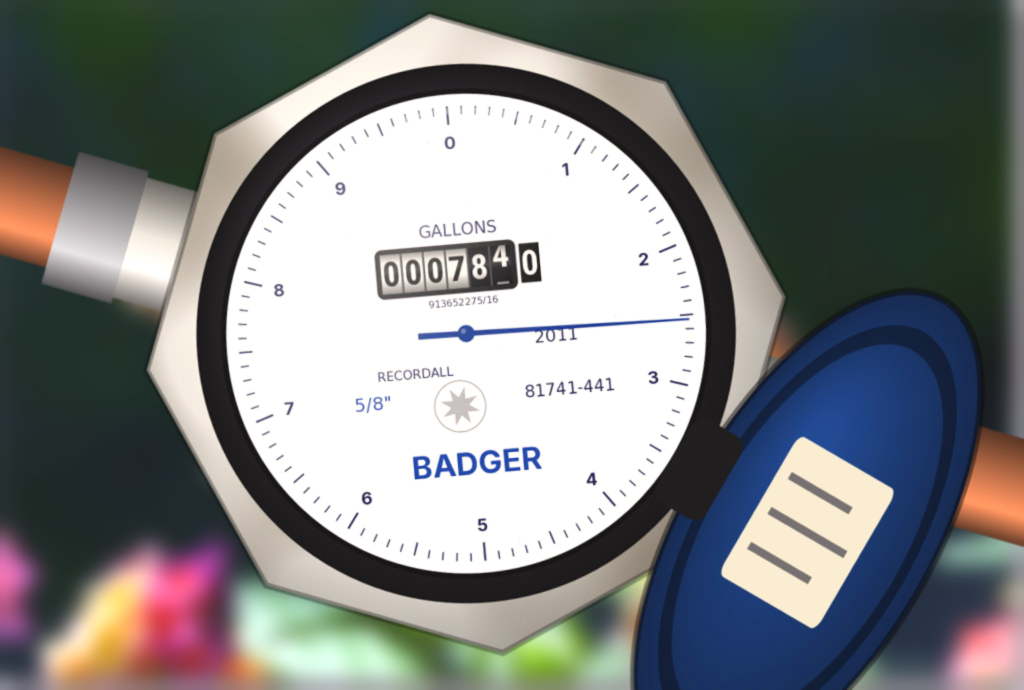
7842.5 gal
